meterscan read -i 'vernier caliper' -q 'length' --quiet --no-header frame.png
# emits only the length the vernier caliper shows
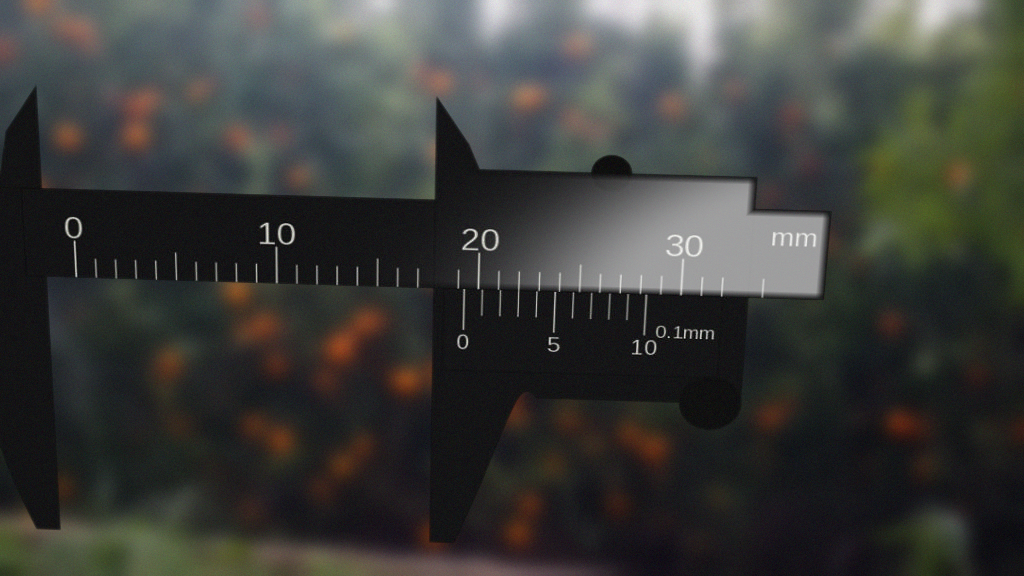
19.3 mm
